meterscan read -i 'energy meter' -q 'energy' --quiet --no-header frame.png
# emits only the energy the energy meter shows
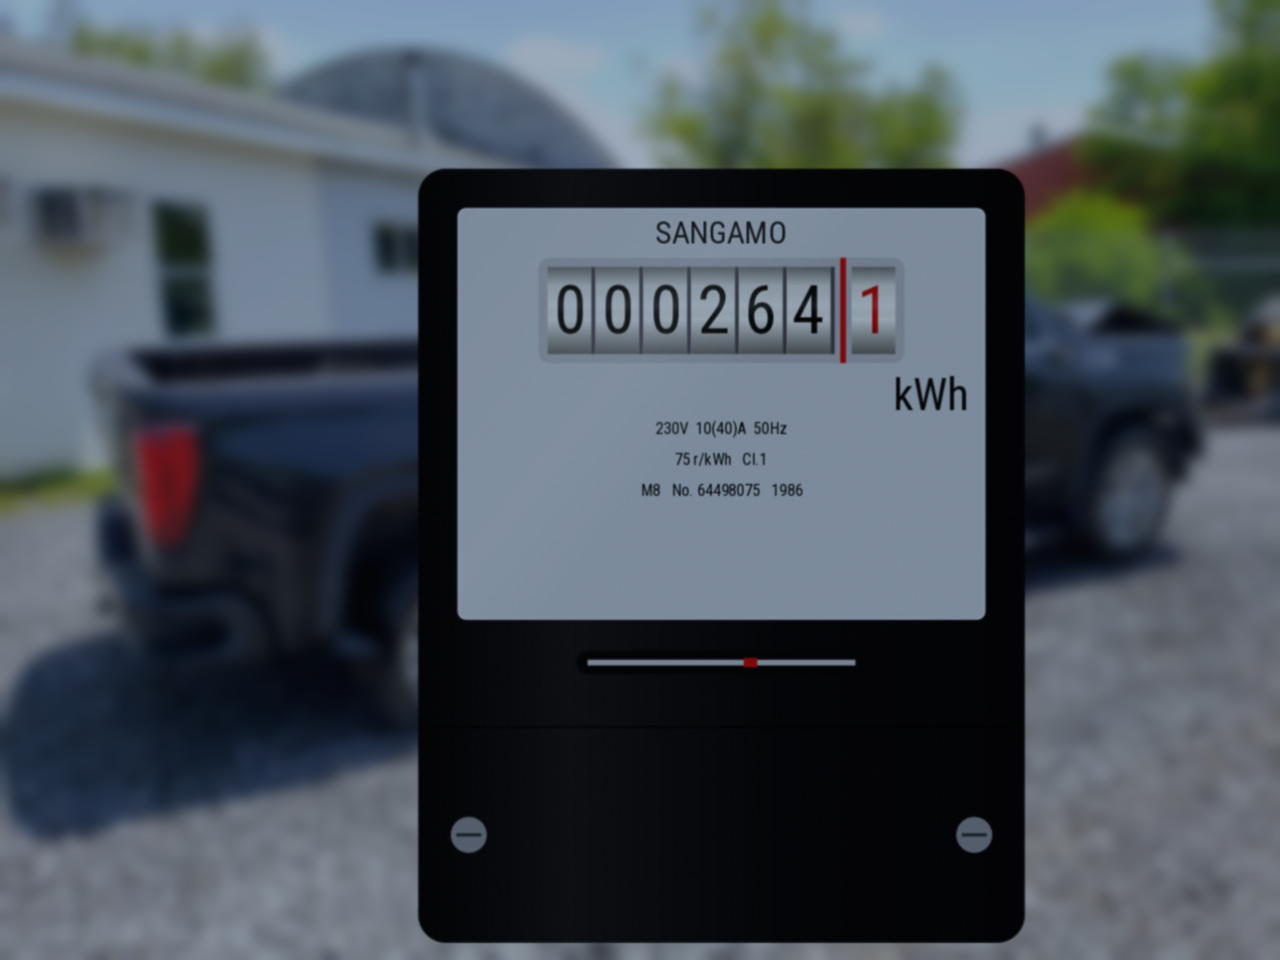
264.1 kWh
